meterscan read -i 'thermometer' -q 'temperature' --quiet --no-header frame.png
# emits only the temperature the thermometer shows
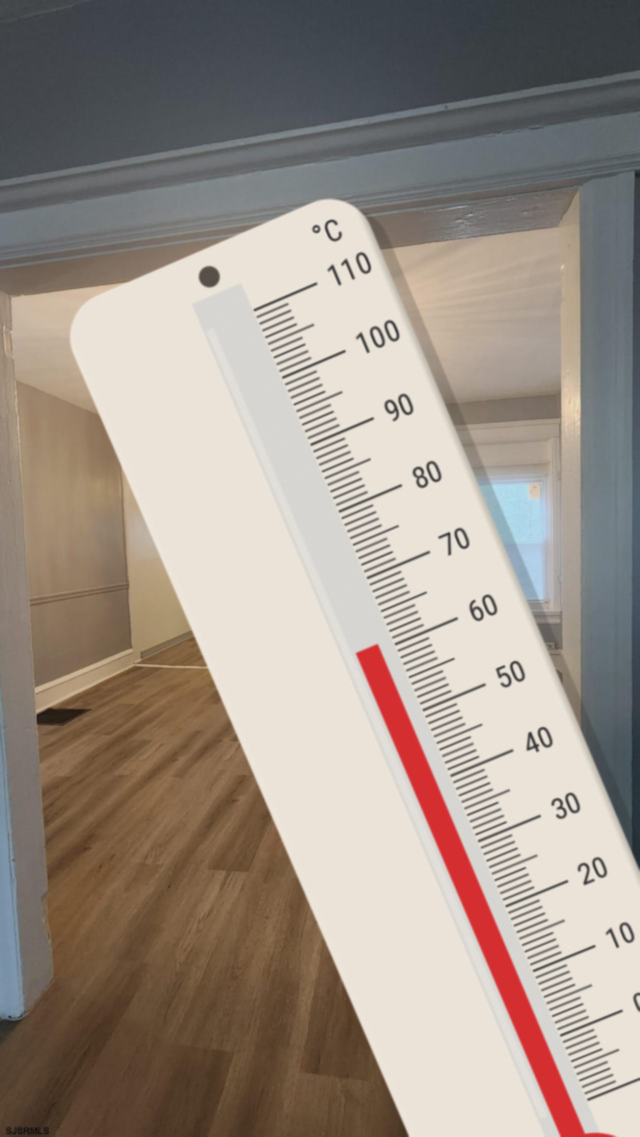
61 °C
